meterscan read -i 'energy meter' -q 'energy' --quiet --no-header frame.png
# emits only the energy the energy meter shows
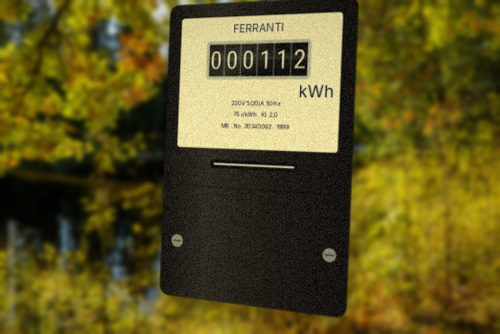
112 kWh
